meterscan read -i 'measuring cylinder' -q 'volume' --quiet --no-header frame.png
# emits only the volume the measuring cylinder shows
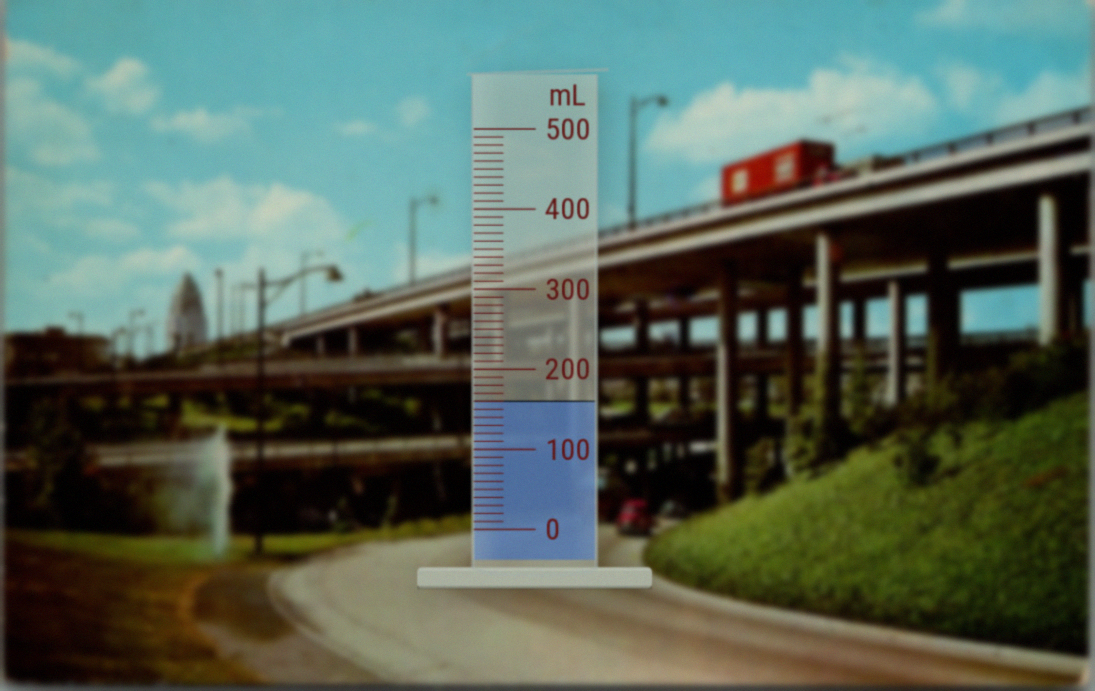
160 mL
